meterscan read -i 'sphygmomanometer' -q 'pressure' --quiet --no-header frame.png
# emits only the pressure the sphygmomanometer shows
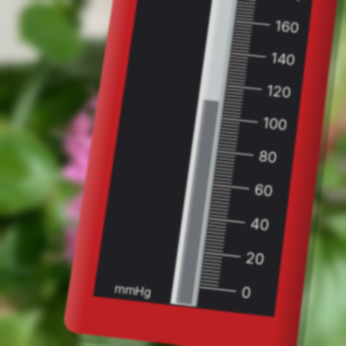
110 mmHg
